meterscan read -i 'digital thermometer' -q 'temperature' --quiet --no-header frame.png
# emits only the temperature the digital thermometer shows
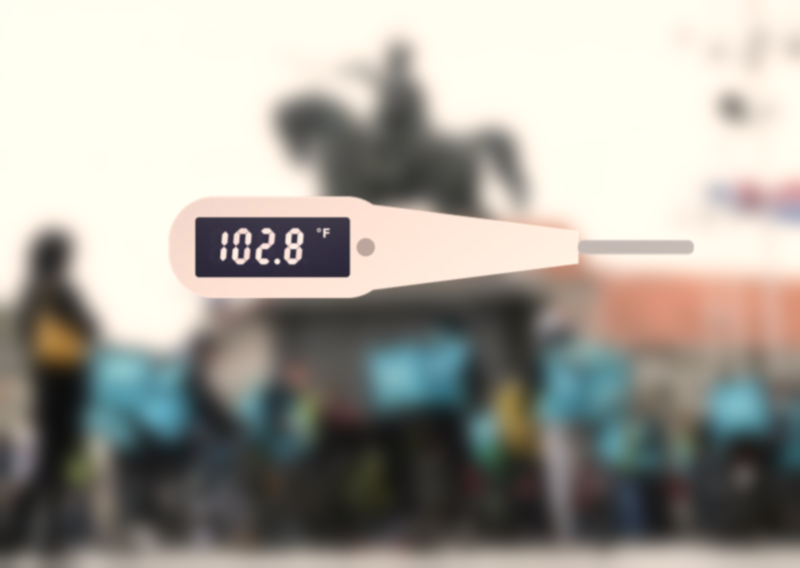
102.8 °F
